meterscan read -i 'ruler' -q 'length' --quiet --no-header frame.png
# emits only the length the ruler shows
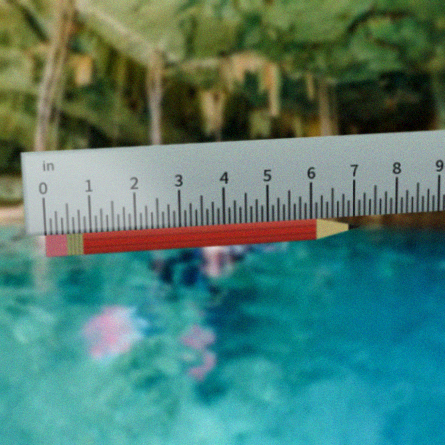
7.125 in
